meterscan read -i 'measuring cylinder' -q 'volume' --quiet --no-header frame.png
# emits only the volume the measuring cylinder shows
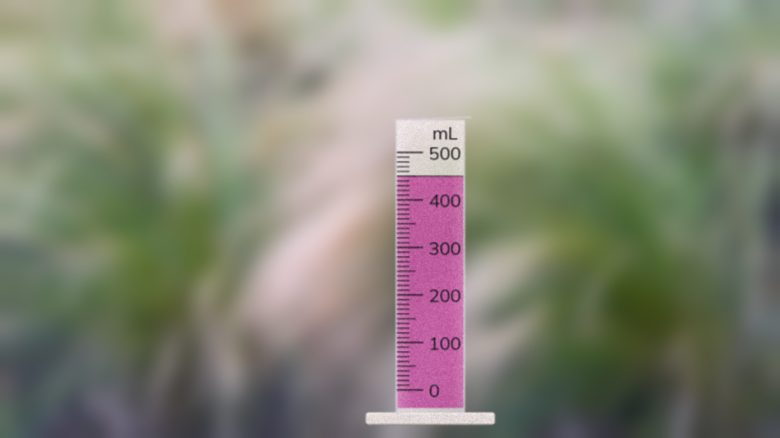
450 mL
